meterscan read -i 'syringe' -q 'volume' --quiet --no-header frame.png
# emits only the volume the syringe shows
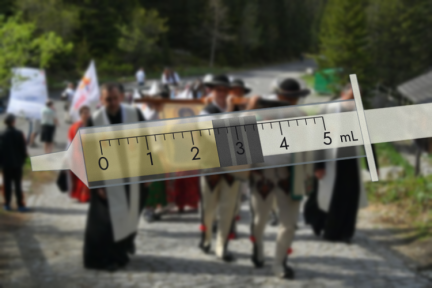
2.5 mL
